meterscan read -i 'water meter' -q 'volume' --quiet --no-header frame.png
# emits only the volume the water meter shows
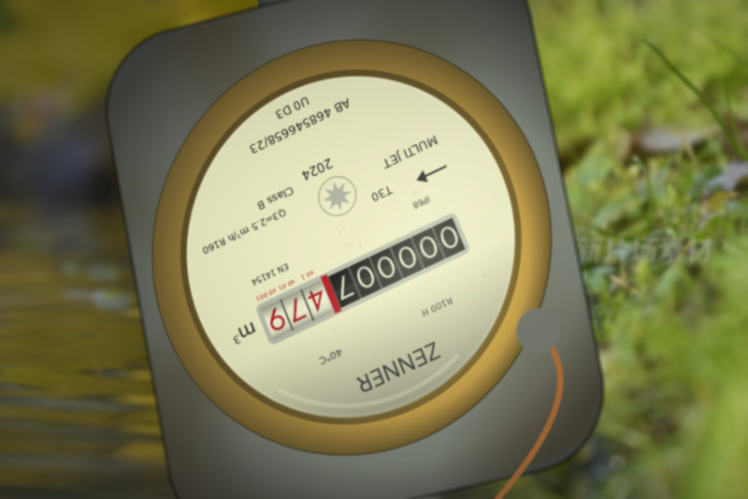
7.479 m³
